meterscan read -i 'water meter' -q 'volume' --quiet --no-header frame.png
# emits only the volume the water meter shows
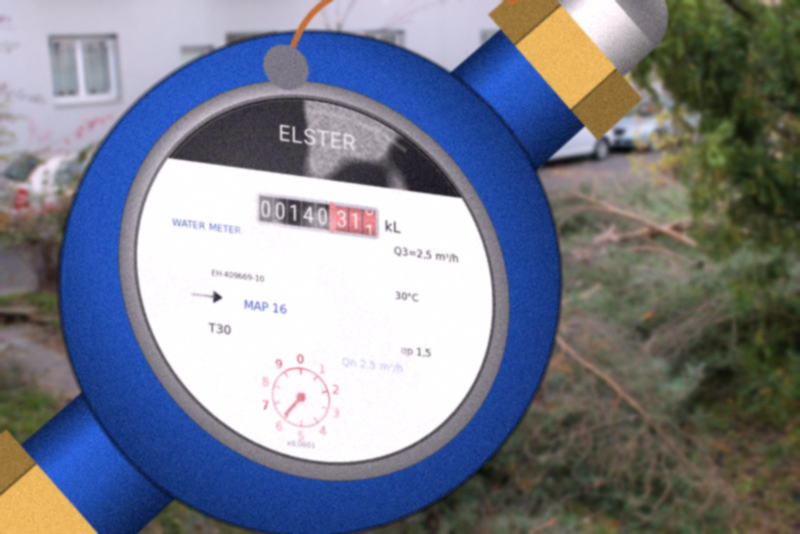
140.3106 kL
